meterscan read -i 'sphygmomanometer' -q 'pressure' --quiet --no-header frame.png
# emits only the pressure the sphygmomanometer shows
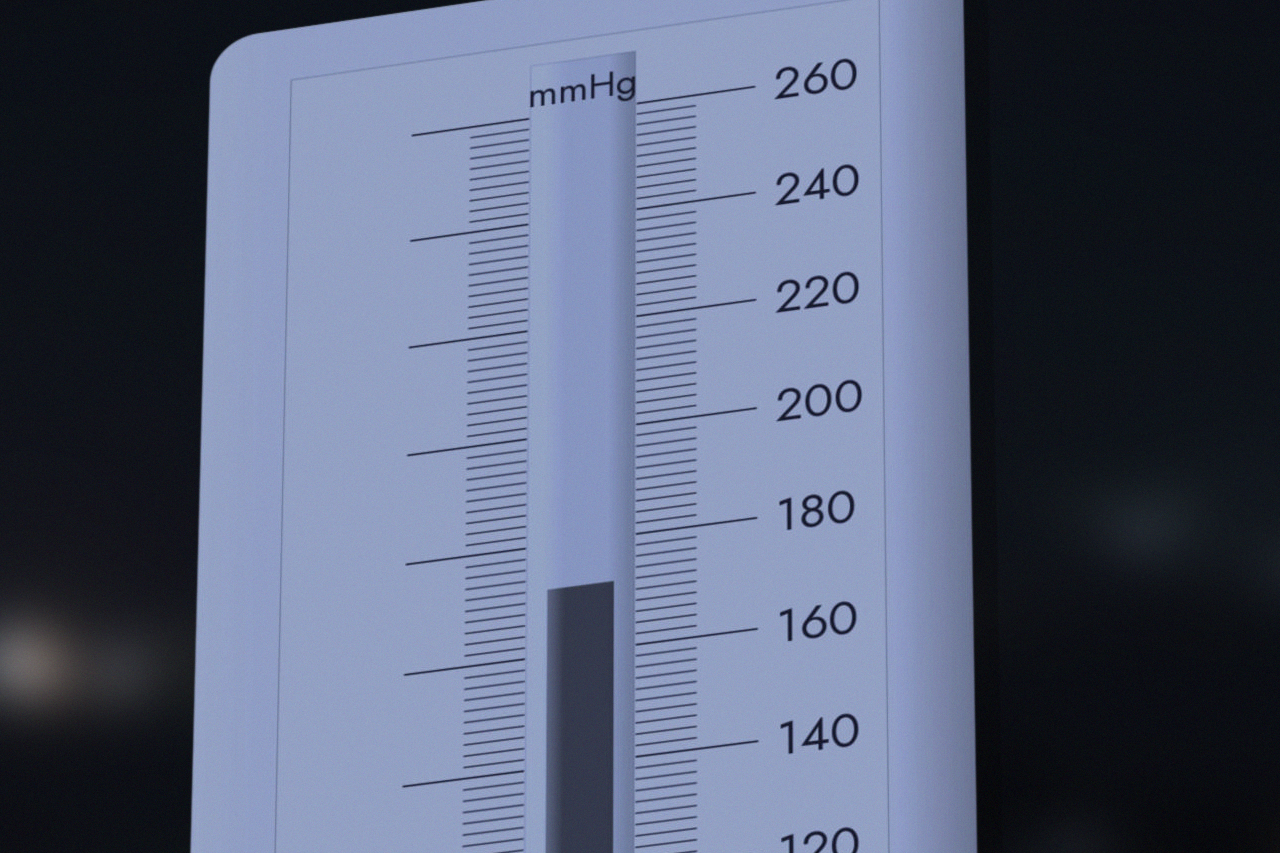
172 mmHg
